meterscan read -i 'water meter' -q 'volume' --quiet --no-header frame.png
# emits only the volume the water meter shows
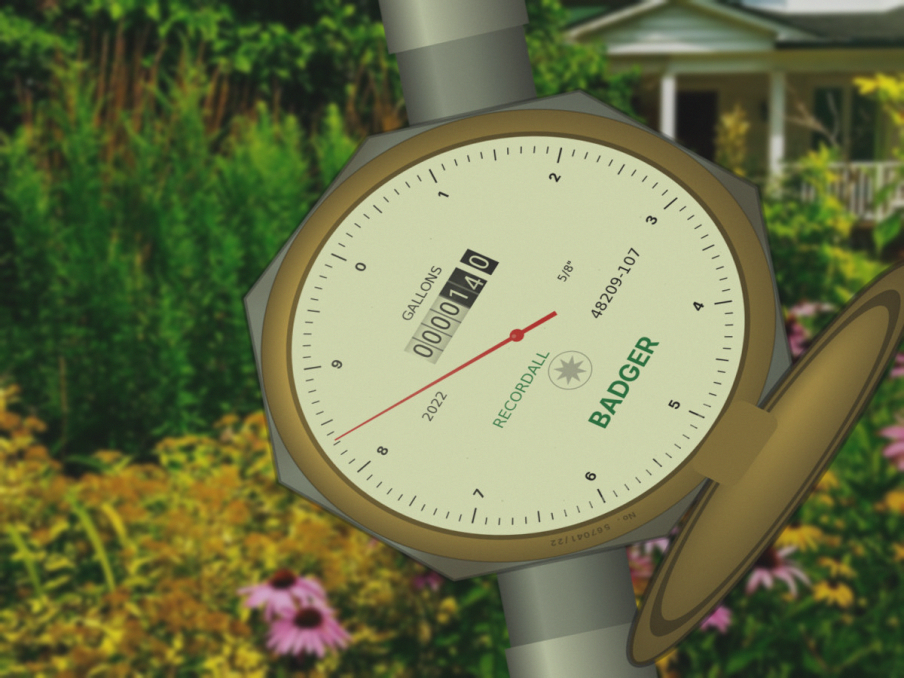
138.3 gal
